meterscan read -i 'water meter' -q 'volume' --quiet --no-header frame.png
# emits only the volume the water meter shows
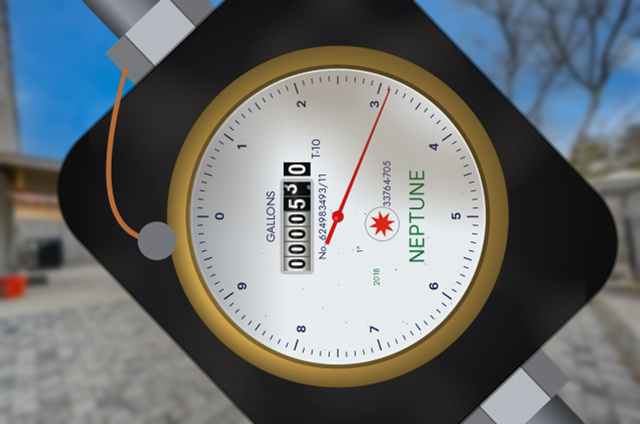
533.1 gal
